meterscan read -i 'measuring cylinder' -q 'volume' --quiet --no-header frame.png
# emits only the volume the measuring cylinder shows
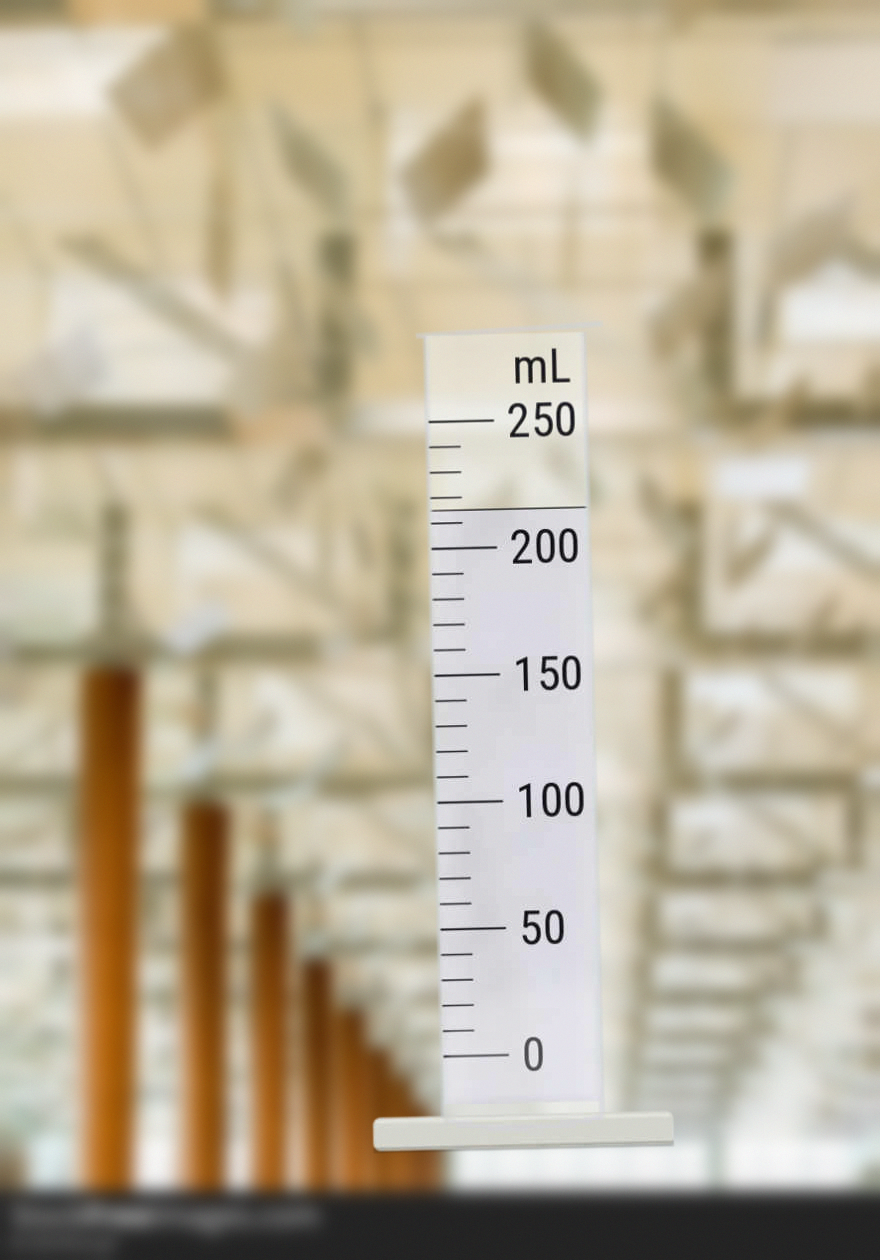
215 mL
